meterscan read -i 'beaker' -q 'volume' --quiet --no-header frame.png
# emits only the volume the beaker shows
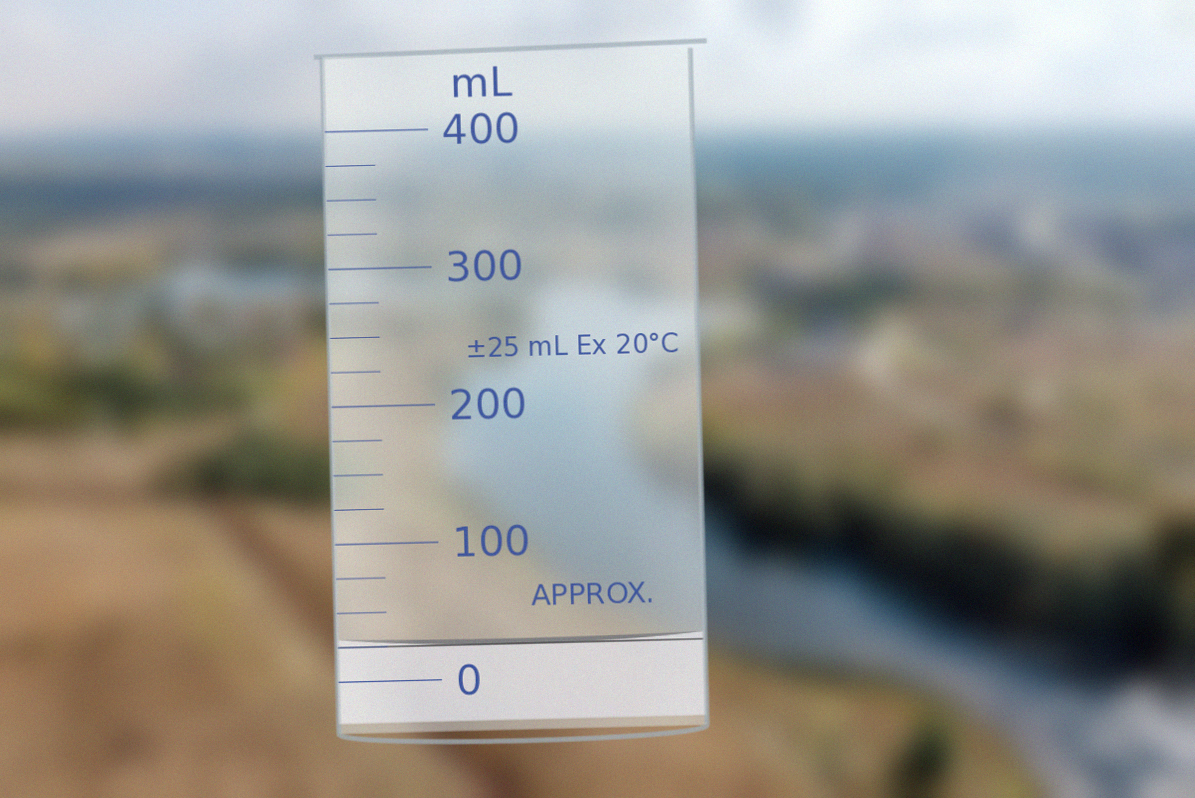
25 mL
